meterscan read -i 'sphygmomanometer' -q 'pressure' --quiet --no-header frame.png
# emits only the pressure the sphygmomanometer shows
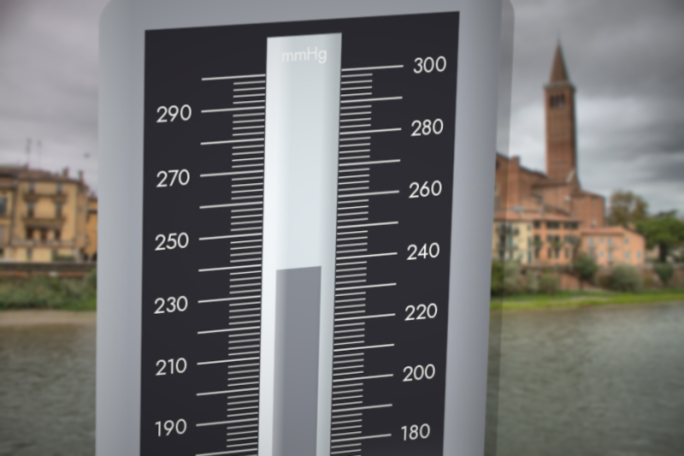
238 mmHg
